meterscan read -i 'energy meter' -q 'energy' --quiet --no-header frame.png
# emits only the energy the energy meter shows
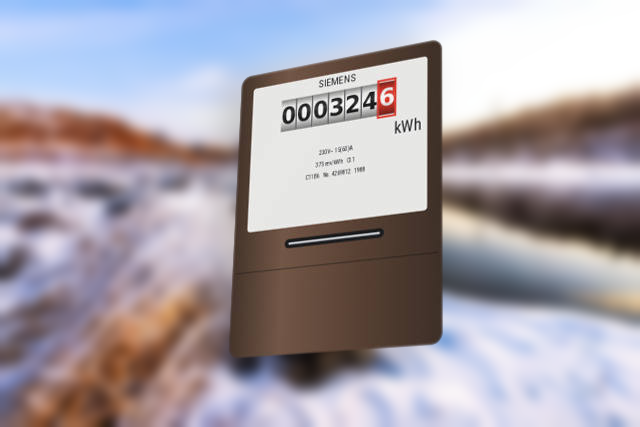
324.6 kWh
